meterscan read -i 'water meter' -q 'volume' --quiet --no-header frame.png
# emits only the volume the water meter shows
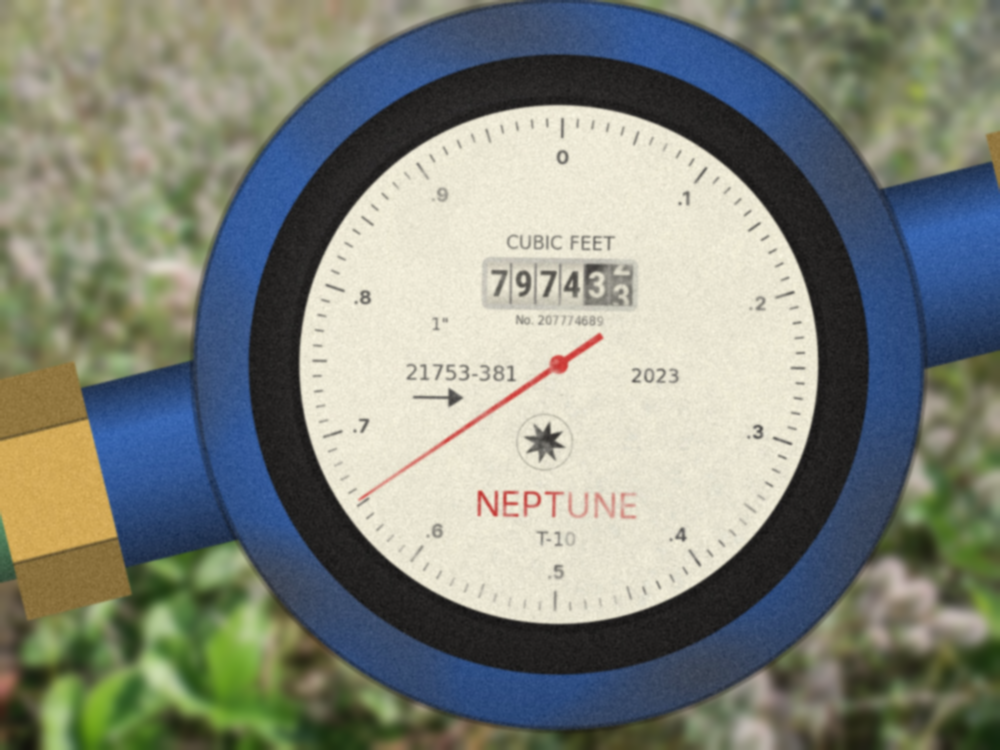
797432.65 ft³
